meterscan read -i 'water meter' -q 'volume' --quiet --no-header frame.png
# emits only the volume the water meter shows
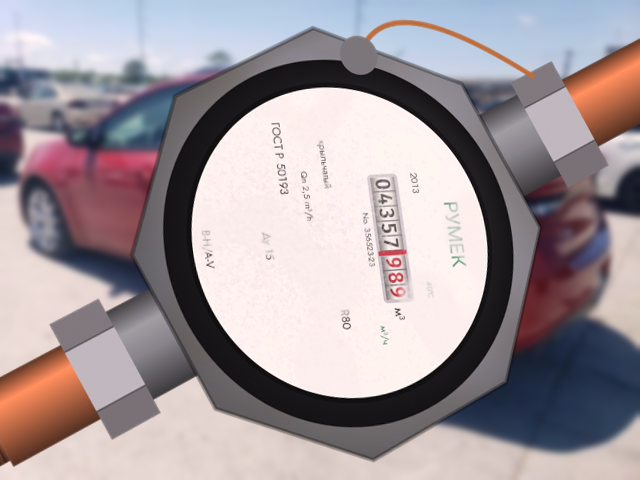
4357.989 m³
